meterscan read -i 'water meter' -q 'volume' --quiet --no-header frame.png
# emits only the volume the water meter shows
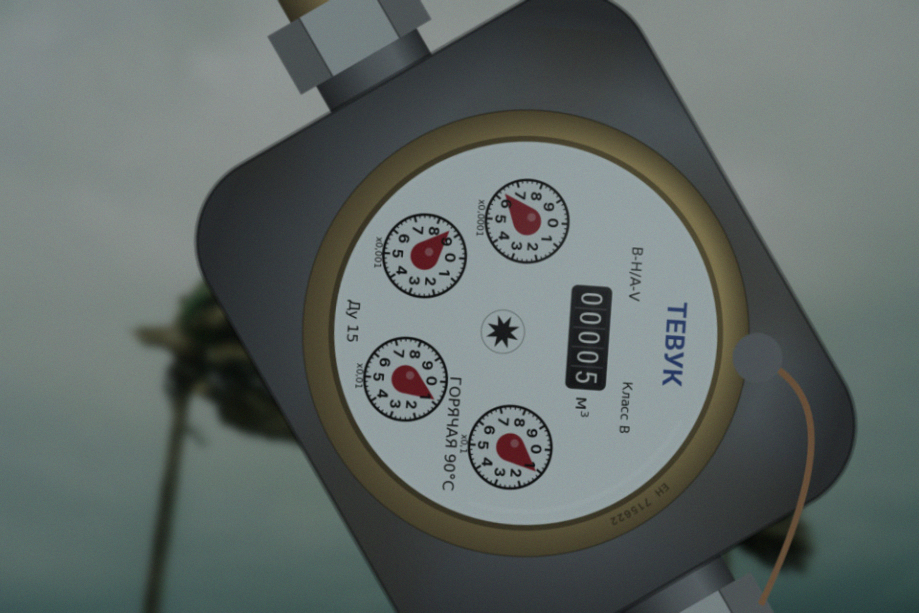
5.1086 m³
